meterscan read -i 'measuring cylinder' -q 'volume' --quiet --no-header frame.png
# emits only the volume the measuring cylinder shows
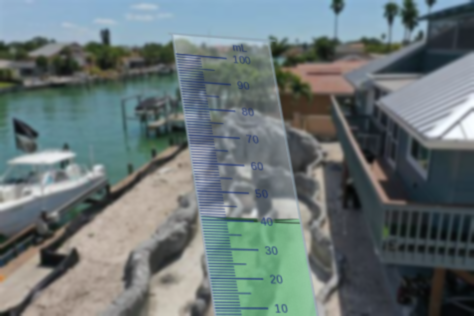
40 mL
